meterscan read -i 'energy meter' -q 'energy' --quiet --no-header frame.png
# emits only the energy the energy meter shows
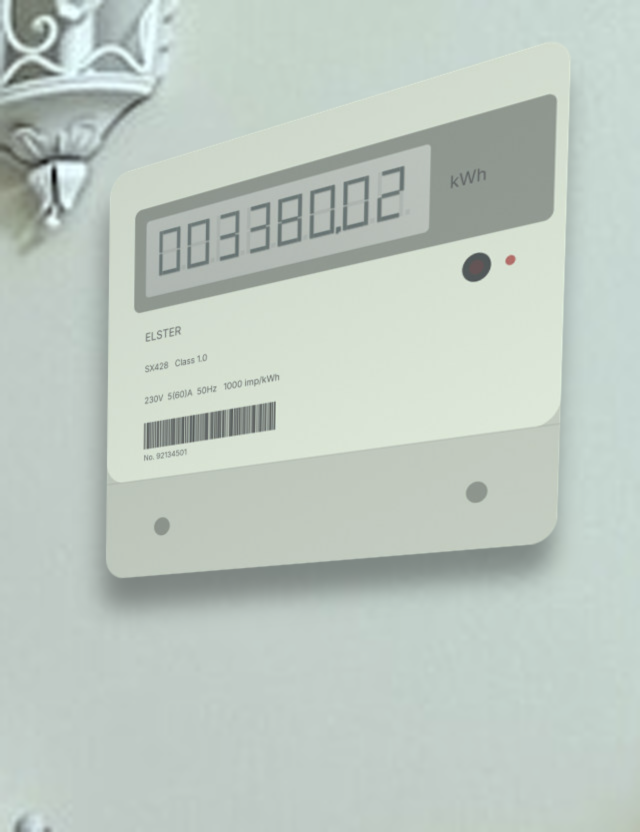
3380.02 kWh
